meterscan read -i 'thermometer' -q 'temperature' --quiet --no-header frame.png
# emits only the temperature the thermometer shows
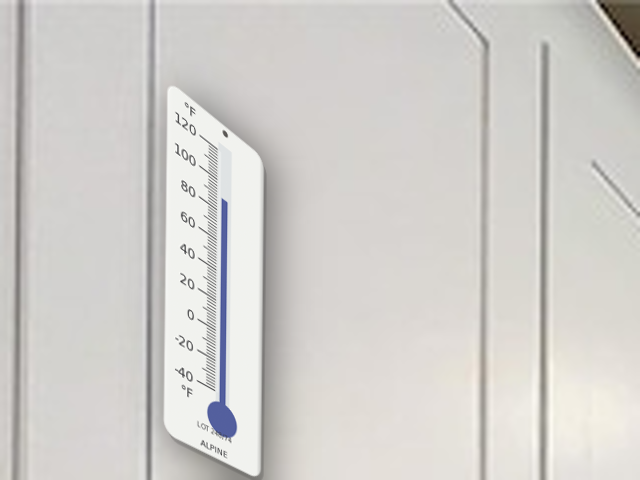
90 °F
